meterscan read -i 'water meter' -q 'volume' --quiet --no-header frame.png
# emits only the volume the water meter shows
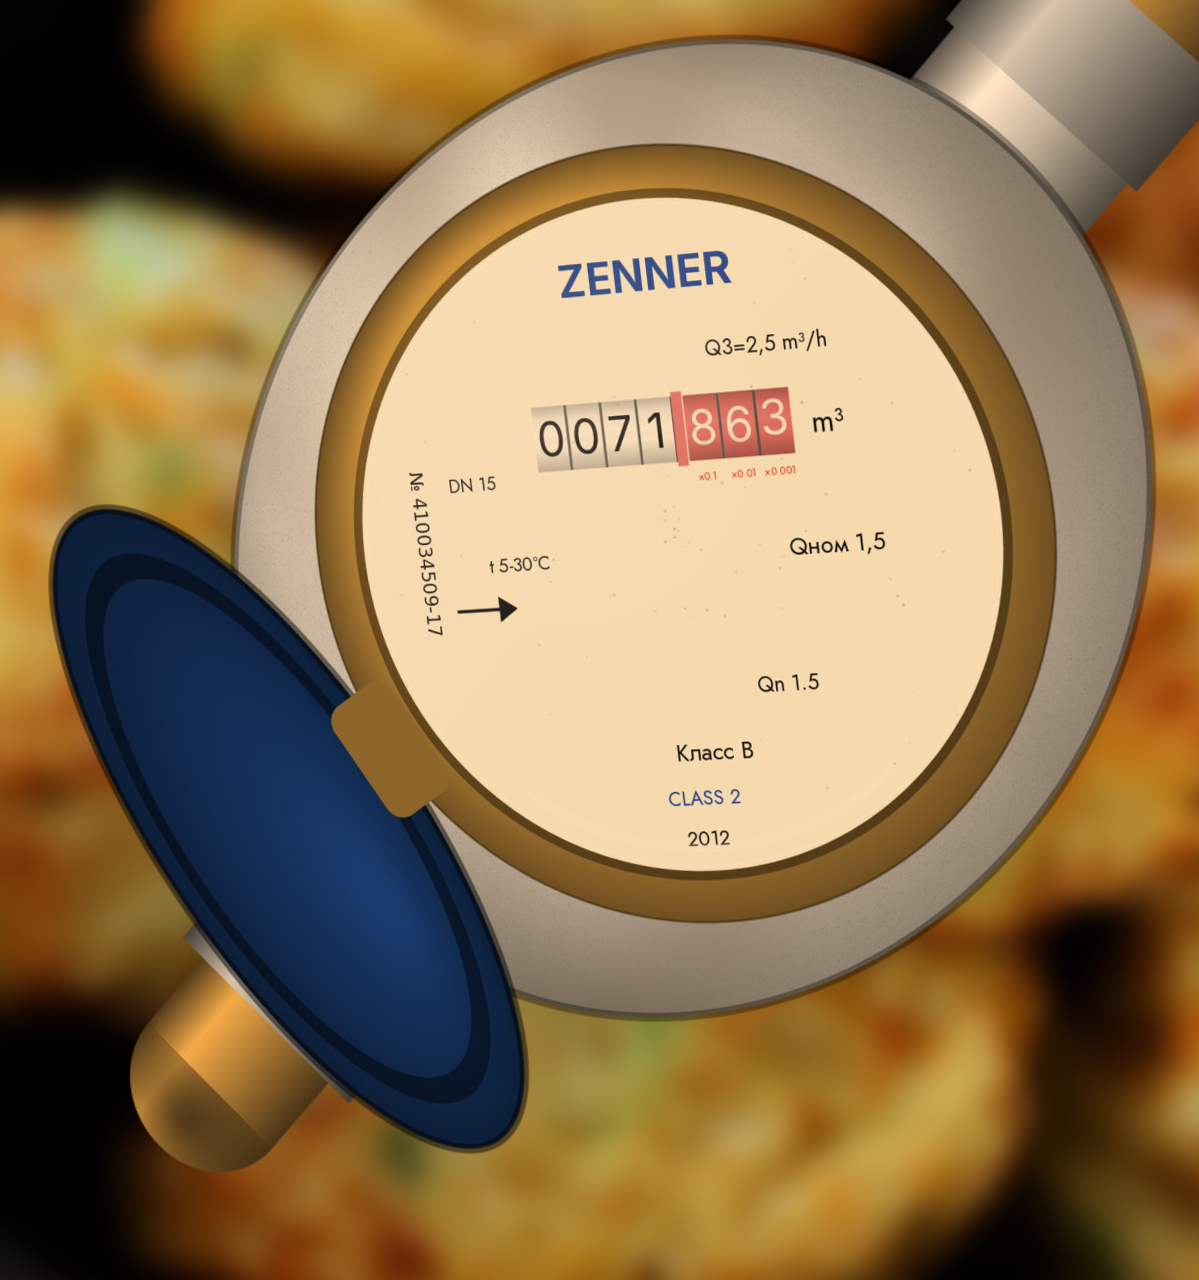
71.863 m³
